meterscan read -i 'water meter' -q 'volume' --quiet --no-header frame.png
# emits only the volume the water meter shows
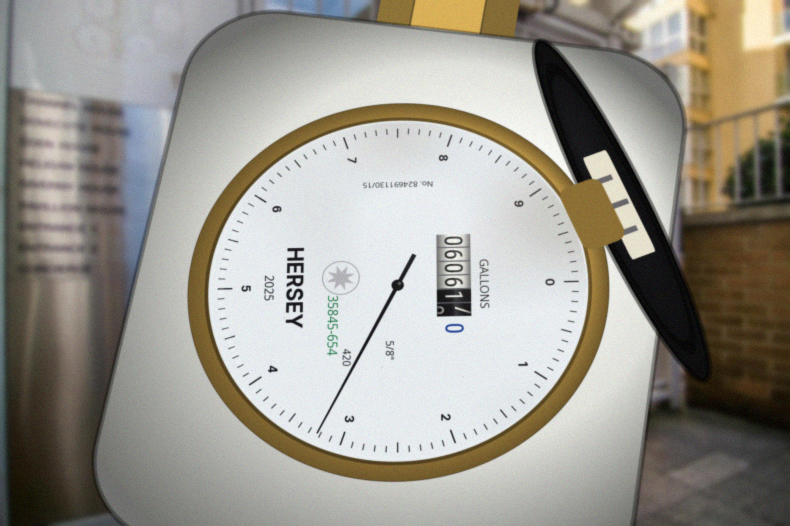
606173.2 gal
